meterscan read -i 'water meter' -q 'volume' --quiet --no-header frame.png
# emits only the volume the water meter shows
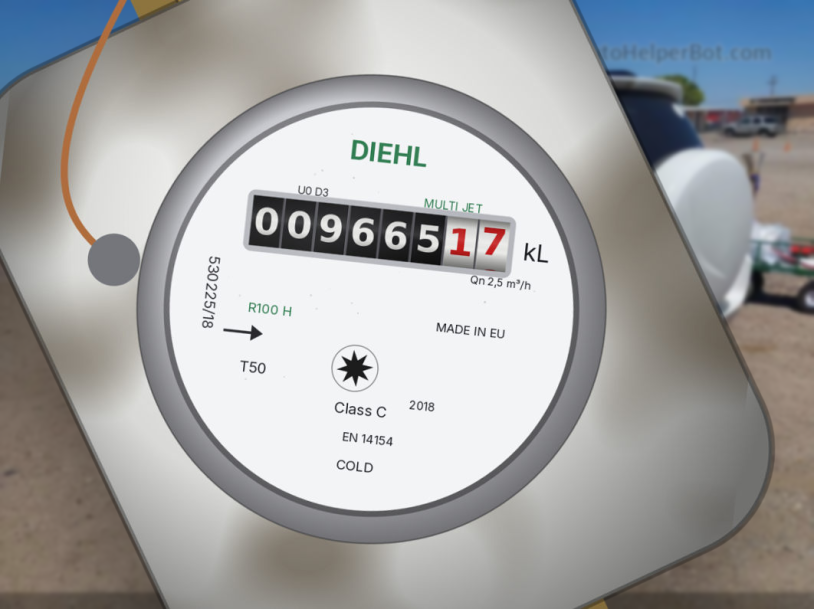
9665.17 kL
